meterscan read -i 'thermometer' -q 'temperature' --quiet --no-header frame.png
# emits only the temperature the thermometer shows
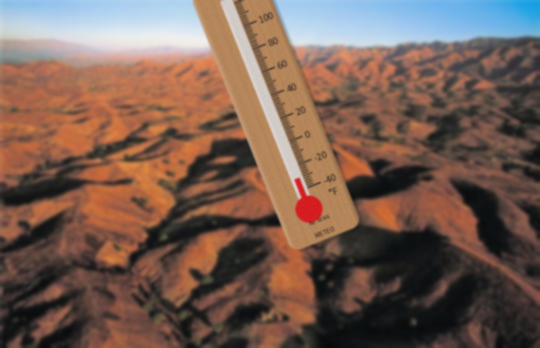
-30 °F
